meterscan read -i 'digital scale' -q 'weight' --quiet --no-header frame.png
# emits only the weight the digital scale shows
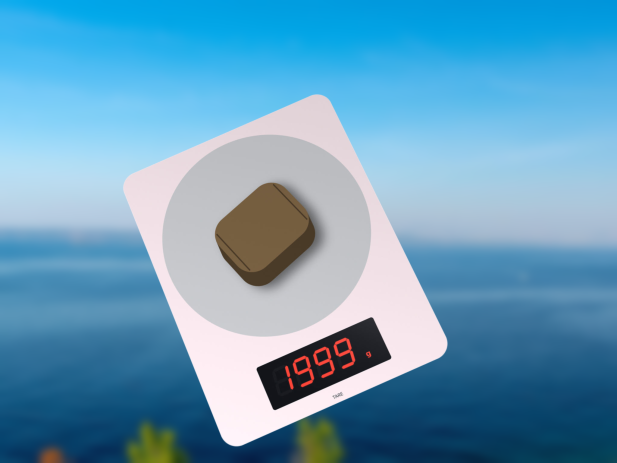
1999 g
